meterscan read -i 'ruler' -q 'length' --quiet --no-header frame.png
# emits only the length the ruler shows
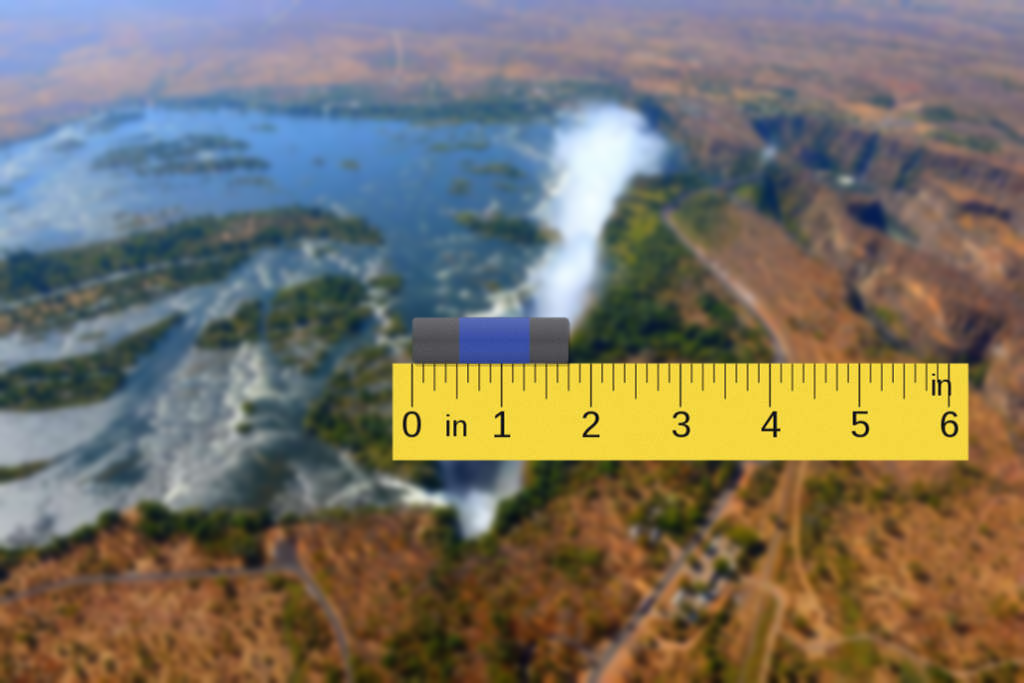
1.75 in
